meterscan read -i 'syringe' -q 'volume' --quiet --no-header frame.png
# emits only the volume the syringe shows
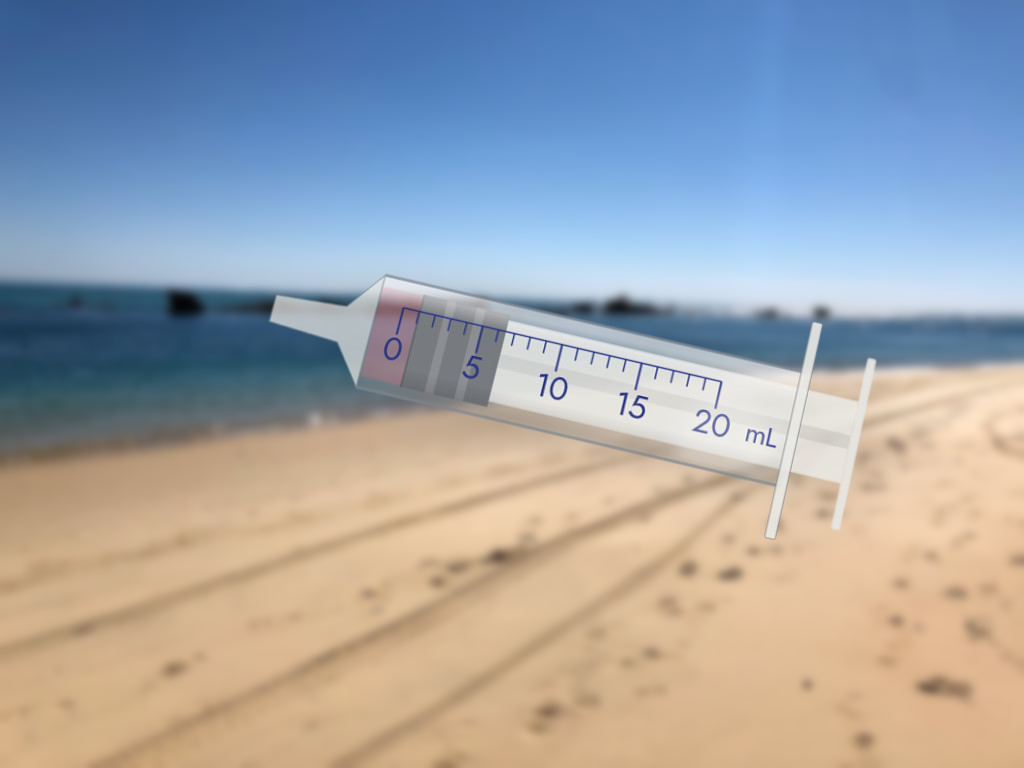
1 mL
